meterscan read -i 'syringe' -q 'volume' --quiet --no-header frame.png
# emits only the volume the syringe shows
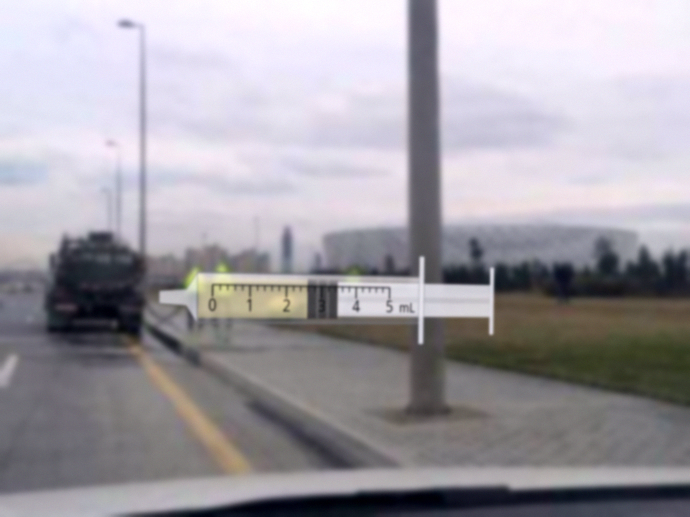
2.6 mL
